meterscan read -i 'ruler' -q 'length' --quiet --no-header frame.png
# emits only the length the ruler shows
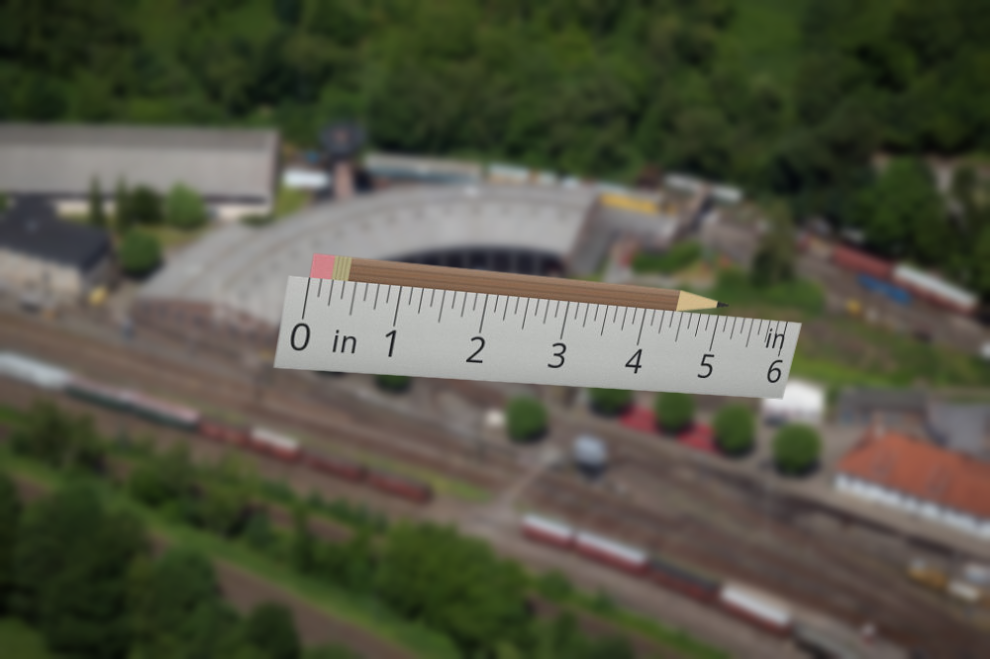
5.125 in
